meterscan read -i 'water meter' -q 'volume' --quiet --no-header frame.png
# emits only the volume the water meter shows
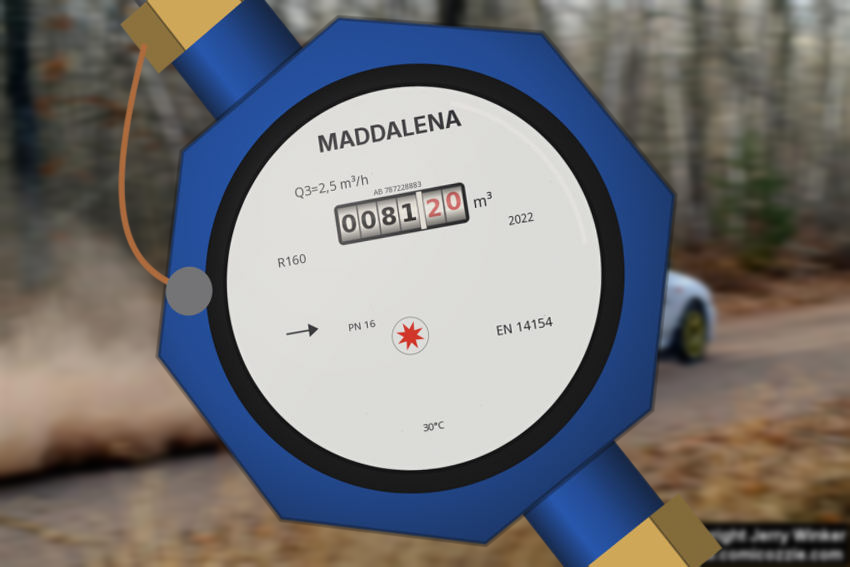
81.20 m³
